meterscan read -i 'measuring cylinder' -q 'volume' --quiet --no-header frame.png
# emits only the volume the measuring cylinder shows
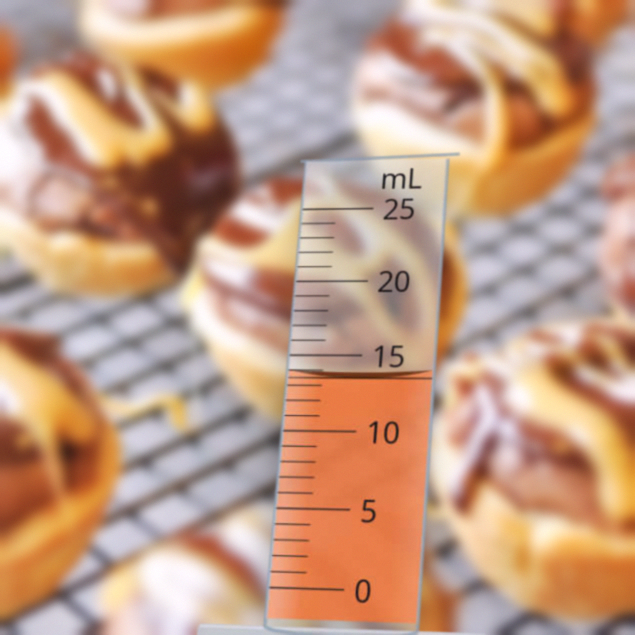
13.5 mL
